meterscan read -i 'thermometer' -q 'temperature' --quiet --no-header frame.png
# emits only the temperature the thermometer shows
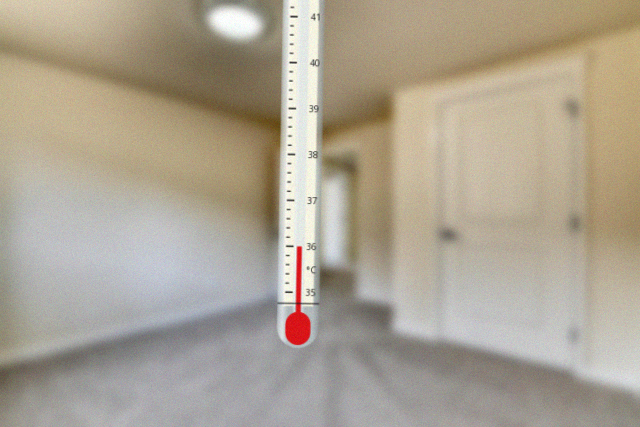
36 °C
